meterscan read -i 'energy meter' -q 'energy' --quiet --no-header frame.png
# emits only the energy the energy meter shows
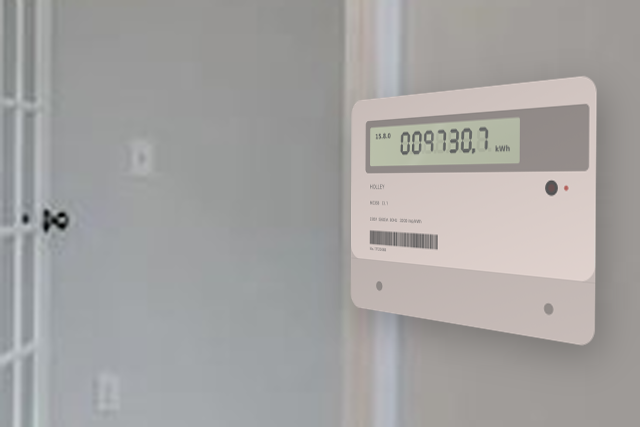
9730.7 kWh
